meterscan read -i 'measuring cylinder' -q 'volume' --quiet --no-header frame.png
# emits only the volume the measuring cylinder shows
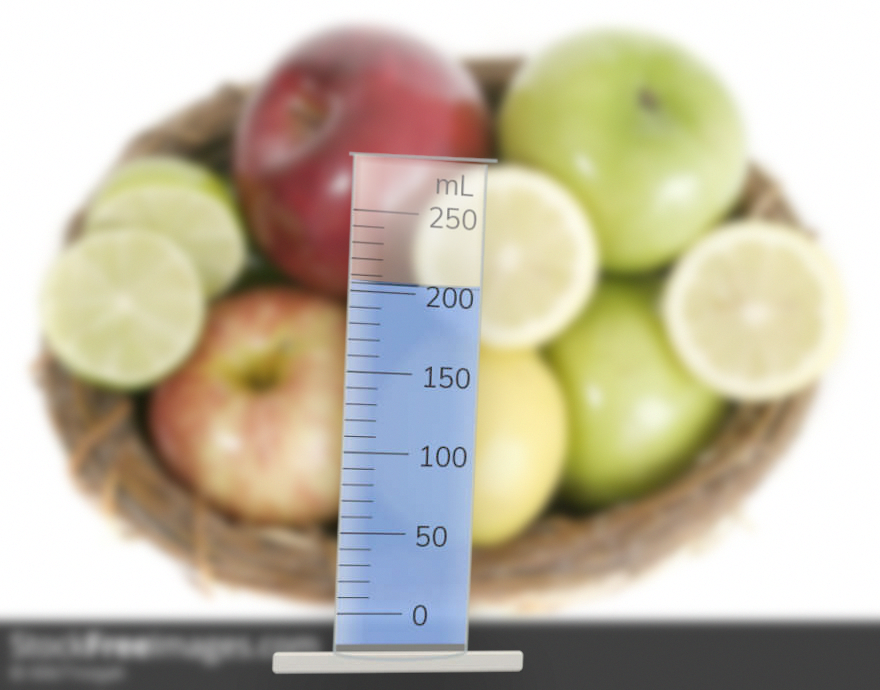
205 mL
